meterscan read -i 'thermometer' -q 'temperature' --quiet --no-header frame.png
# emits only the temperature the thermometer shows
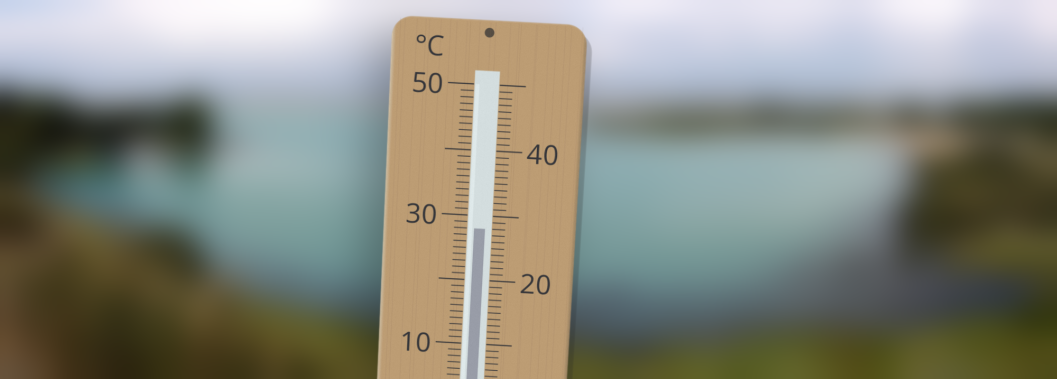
28 °C
